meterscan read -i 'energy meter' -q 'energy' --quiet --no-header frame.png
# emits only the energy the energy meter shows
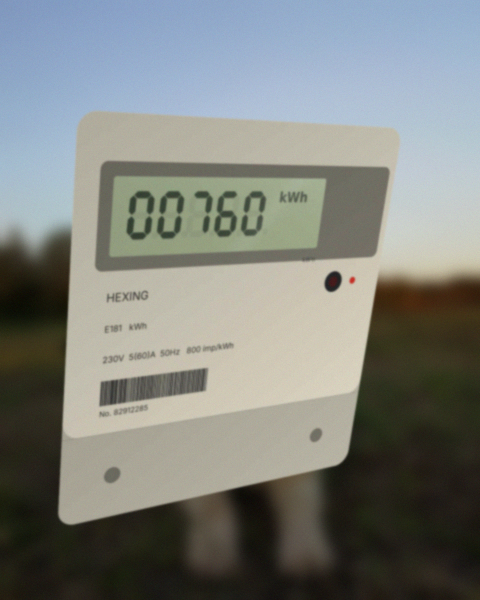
760 kWh
